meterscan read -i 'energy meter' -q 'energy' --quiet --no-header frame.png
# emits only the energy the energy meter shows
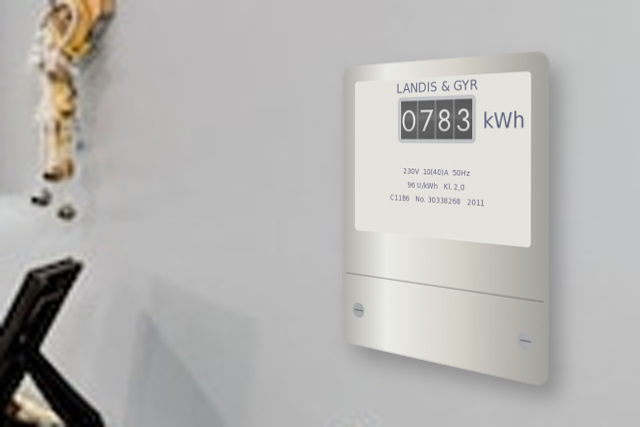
783 kWh
